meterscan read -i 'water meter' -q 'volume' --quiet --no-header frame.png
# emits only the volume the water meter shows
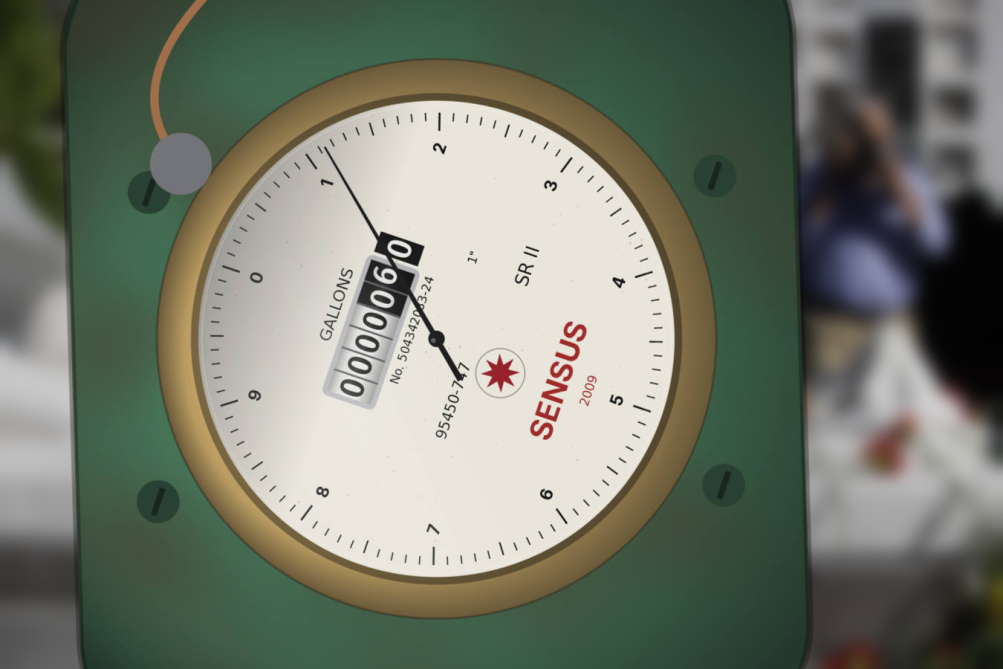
61.1 gal
